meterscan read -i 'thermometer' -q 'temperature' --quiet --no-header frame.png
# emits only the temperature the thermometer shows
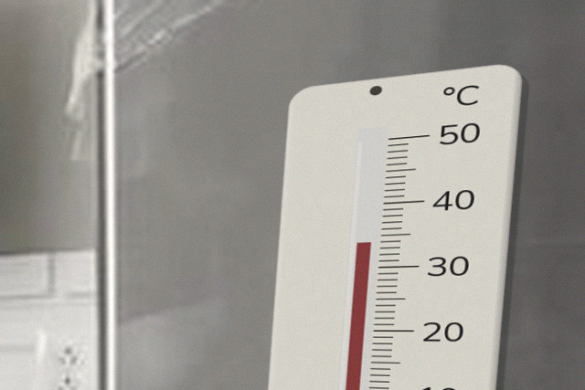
34 °C
